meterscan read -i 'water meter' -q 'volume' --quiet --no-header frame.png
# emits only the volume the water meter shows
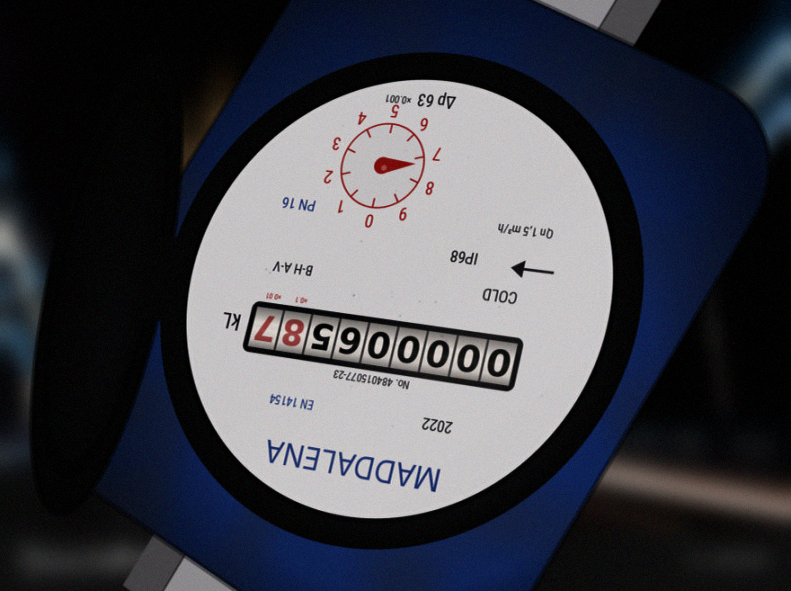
65.877 kL
